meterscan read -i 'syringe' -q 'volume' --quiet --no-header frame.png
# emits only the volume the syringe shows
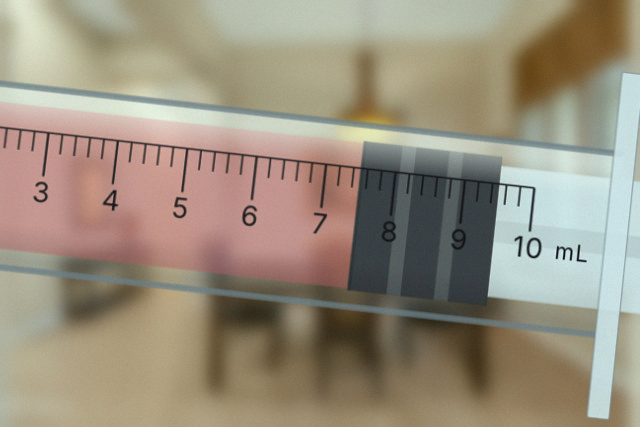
7.5 mL
